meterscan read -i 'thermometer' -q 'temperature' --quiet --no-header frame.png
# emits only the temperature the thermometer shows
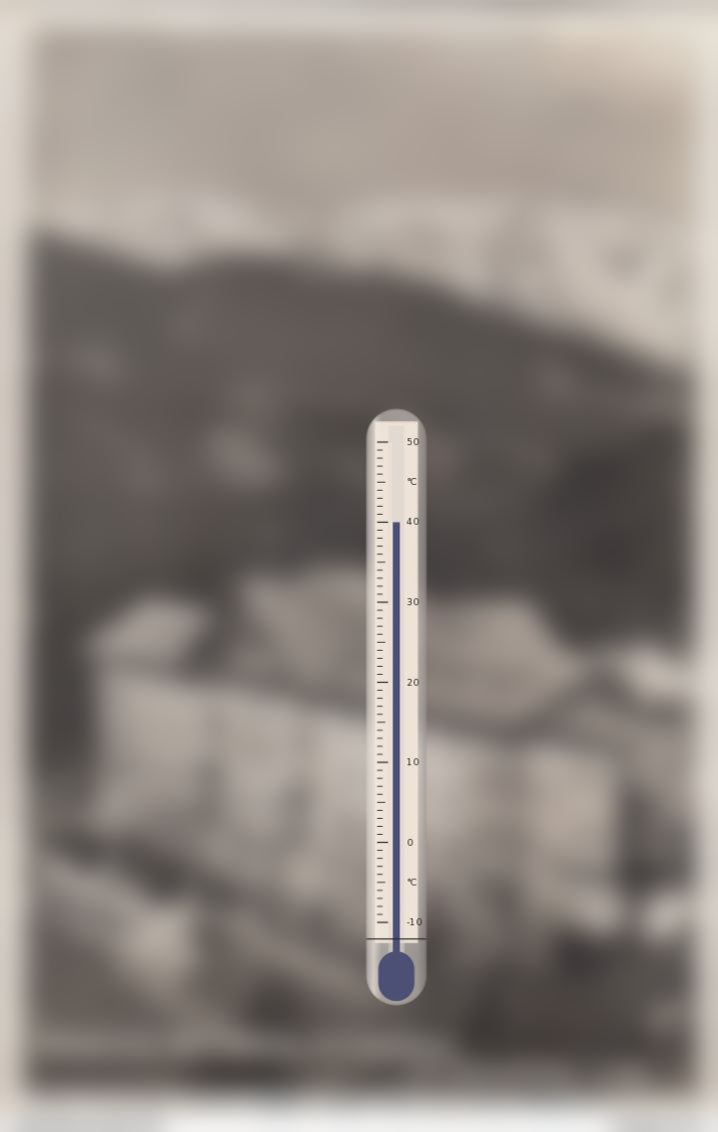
40 °C
